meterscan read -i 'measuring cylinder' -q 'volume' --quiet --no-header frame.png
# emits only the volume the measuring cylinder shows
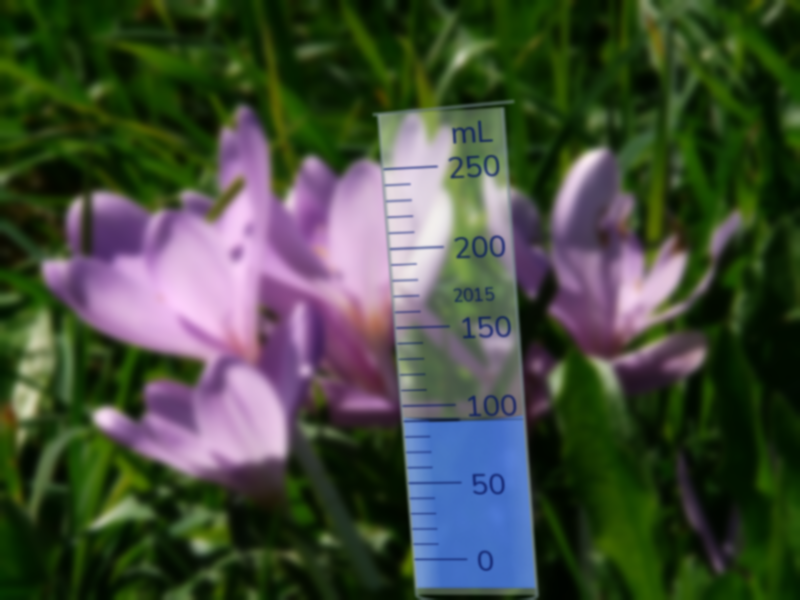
90 mL
